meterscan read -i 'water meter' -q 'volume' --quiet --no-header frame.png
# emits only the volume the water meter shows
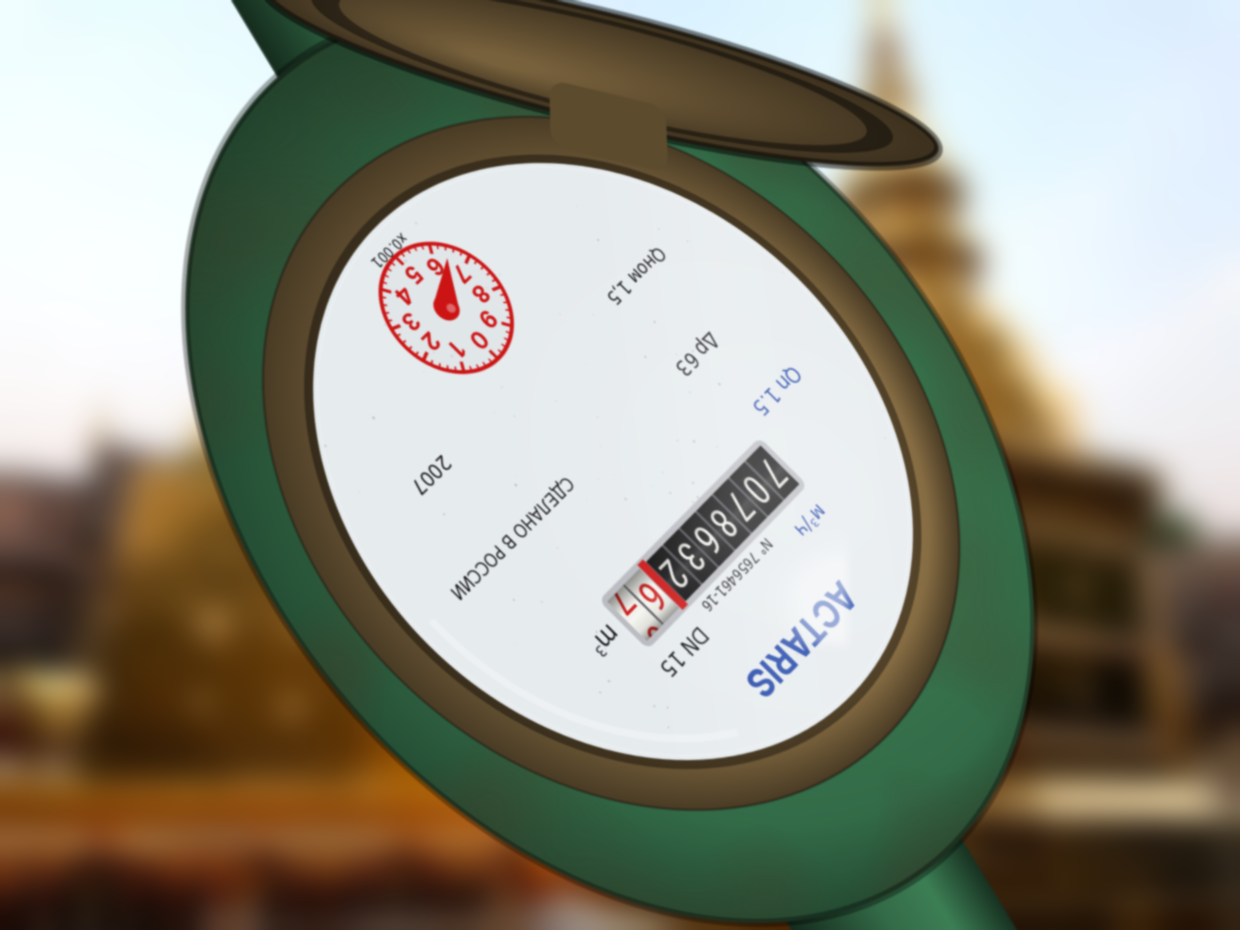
7078632.666 m³
